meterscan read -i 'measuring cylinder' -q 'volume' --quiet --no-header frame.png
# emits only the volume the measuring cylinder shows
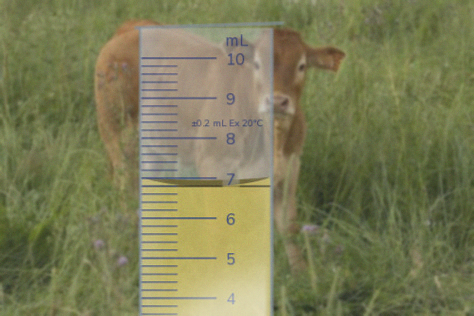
6.8 mL
